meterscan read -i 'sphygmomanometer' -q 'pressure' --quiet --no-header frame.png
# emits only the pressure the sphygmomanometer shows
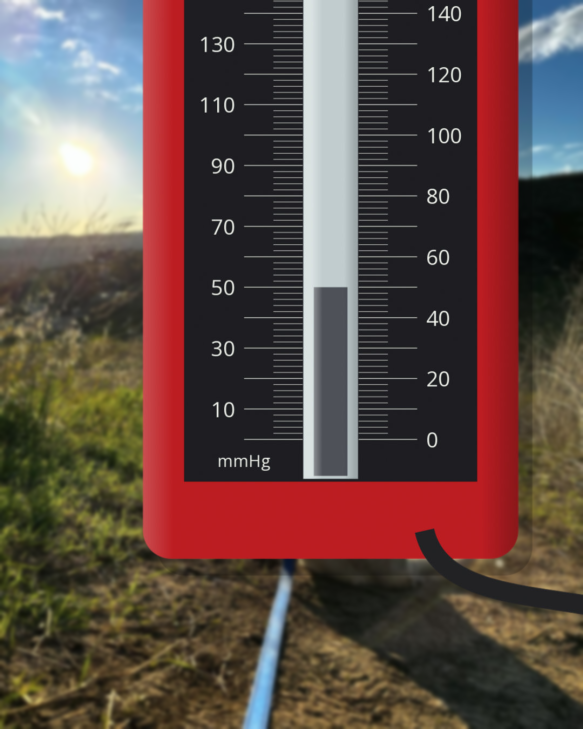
50 mmHg
